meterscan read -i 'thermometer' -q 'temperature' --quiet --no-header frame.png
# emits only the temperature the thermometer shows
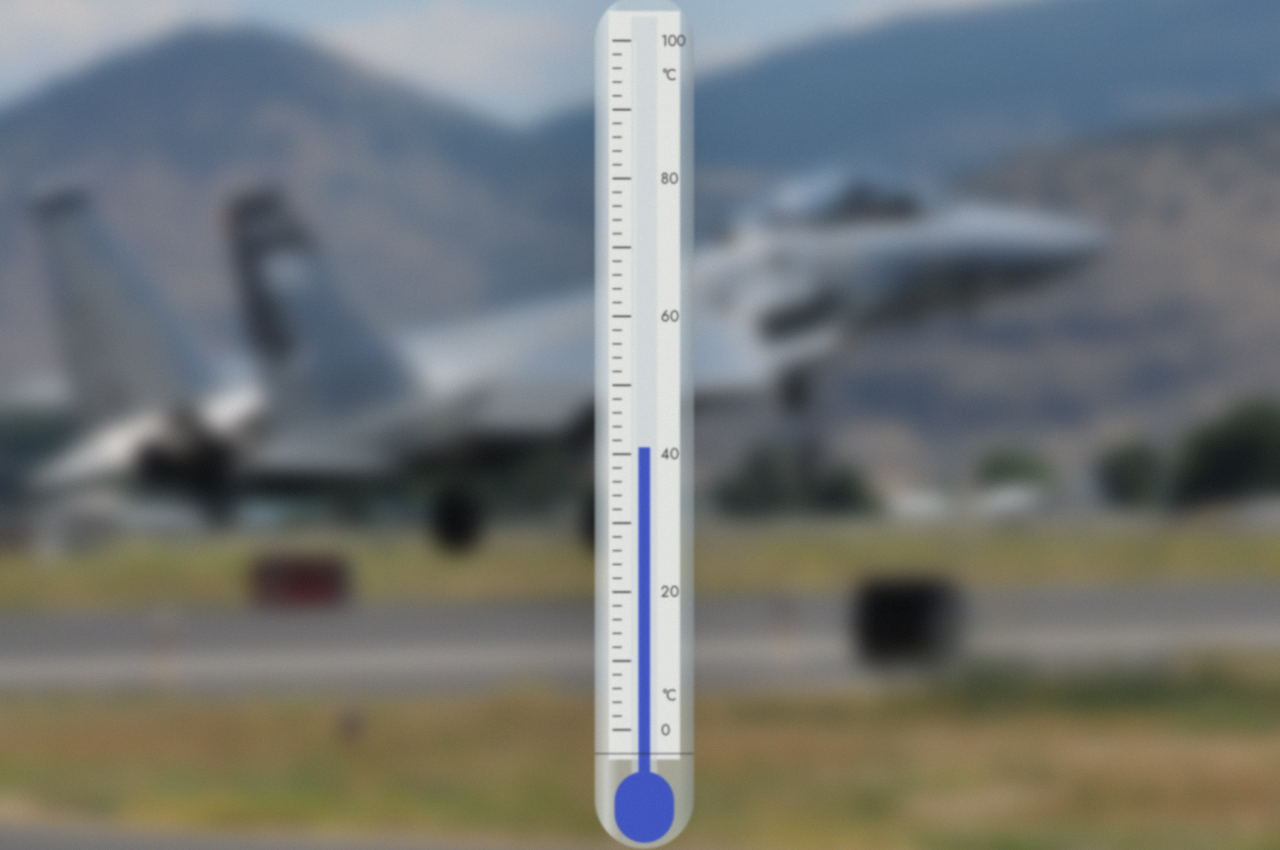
41 °C
